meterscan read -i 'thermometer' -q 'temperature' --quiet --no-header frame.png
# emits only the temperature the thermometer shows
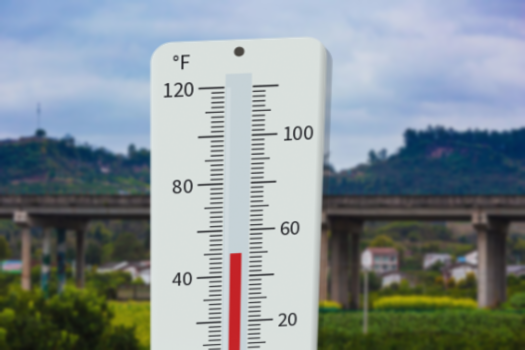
50 °F
